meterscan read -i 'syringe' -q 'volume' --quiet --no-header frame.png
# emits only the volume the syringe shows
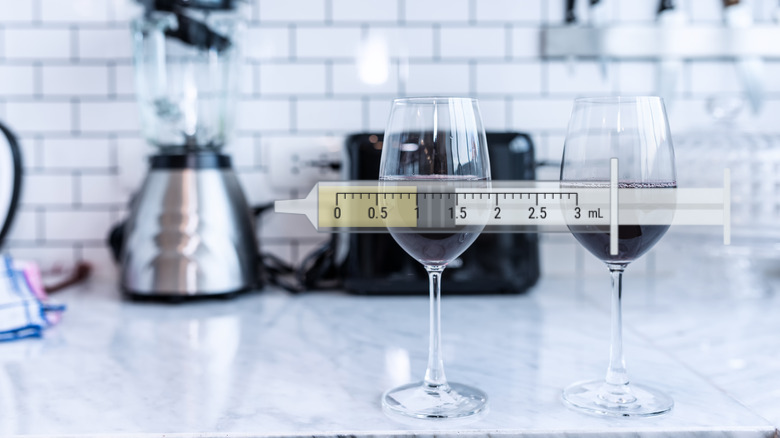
1 mL
